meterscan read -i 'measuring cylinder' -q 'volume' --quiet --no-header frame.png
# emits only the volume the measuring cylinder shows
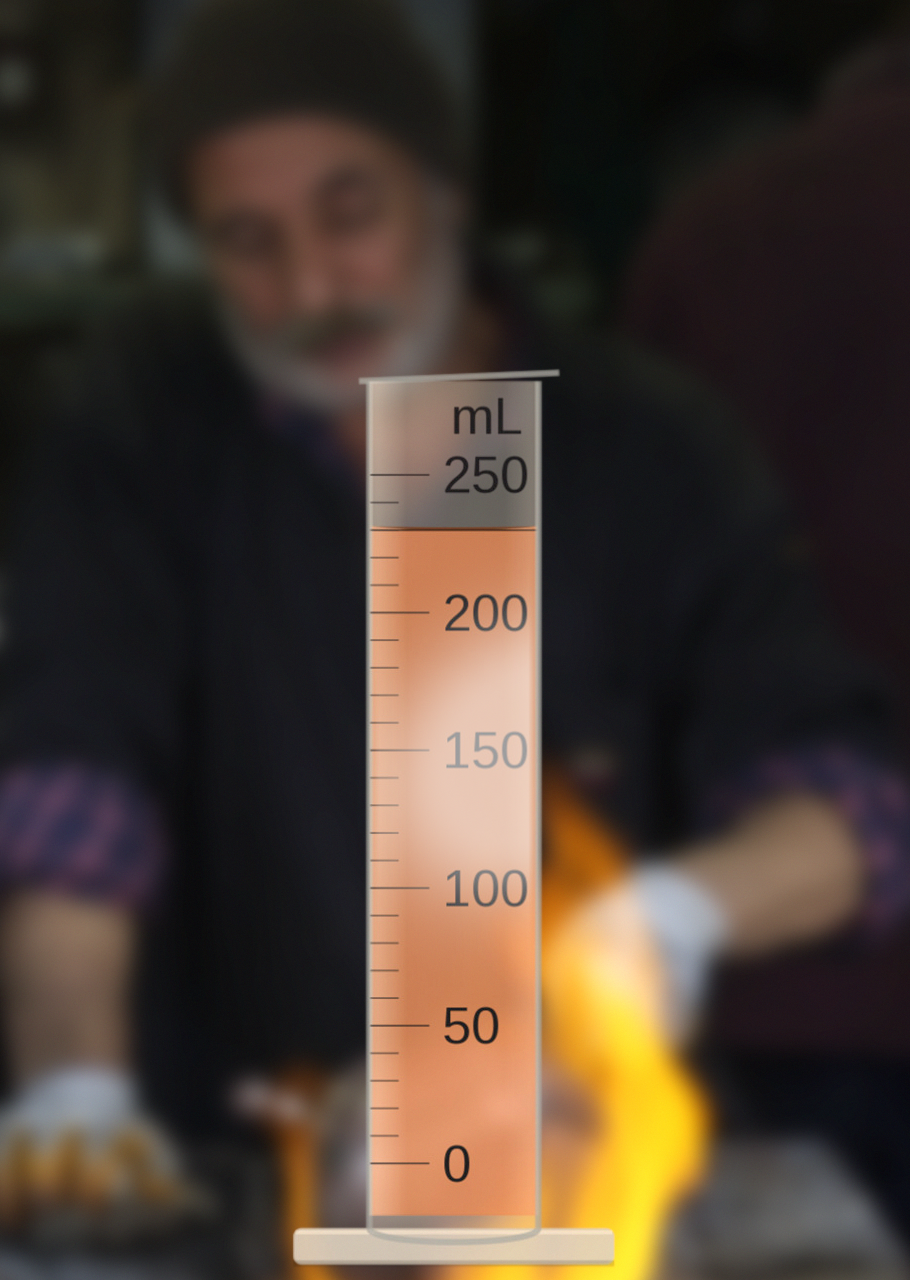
230 mL
